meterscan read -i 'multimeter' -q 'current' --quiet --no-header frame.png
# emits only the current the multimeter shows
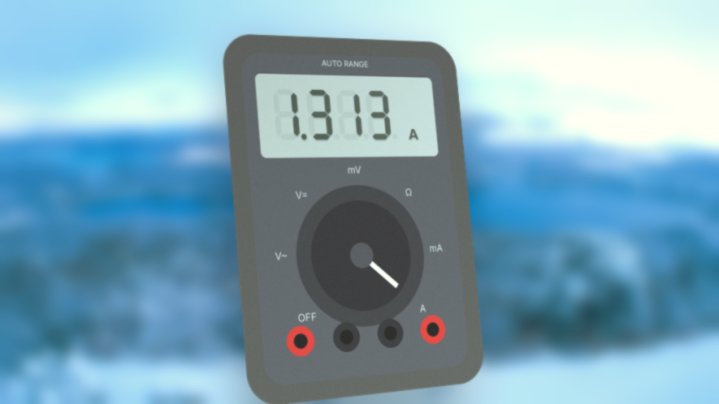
1.313 A
